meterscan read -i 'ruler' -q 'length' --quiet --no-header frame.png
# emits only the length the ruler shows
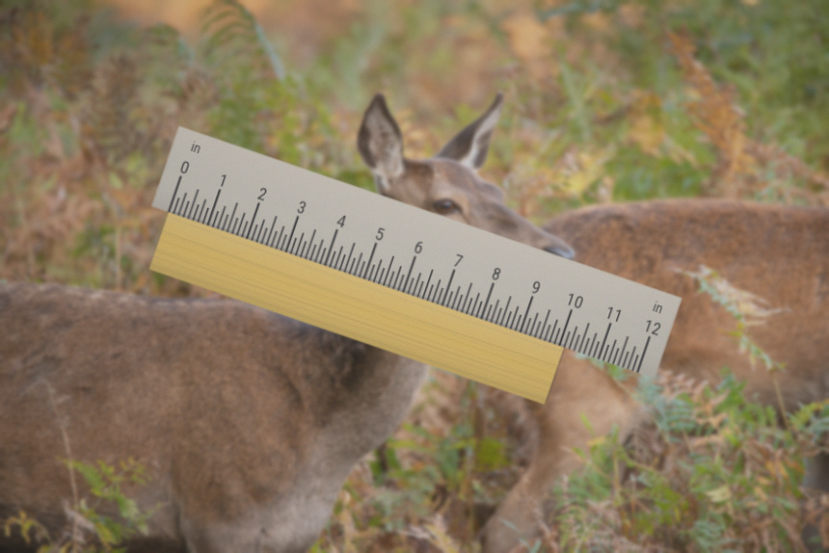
10.125 in
